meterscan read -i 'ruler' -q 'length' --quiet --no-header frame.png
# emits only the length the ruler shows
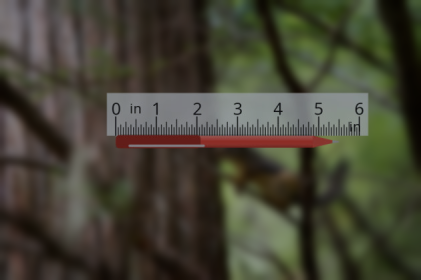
5.5 in
